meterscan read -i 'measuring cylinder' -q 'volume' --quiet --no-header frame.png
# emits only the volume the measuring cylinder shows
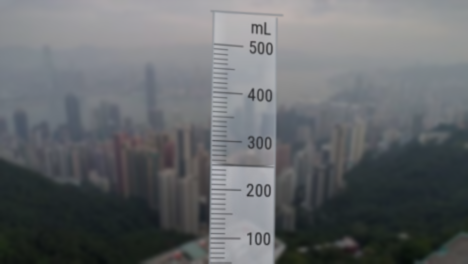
250 mL
